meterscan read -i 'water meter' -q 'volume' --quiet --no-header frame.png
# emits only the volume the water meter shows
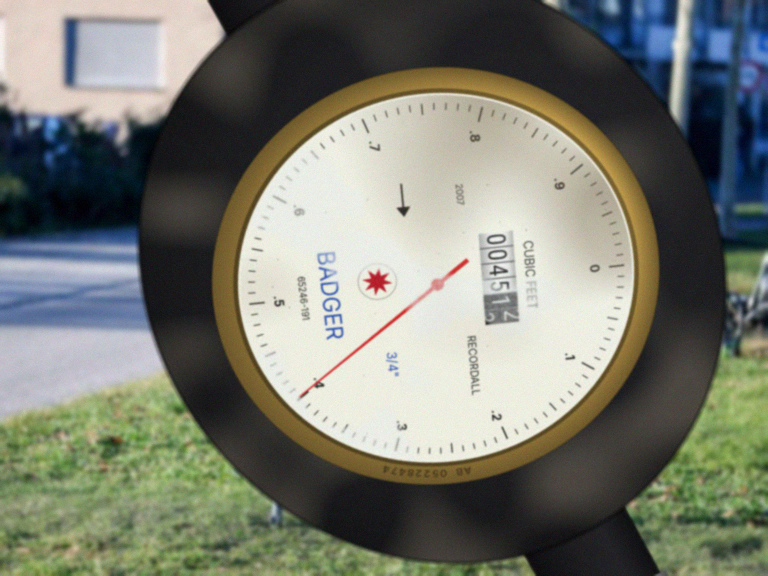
4512.40 ft³
